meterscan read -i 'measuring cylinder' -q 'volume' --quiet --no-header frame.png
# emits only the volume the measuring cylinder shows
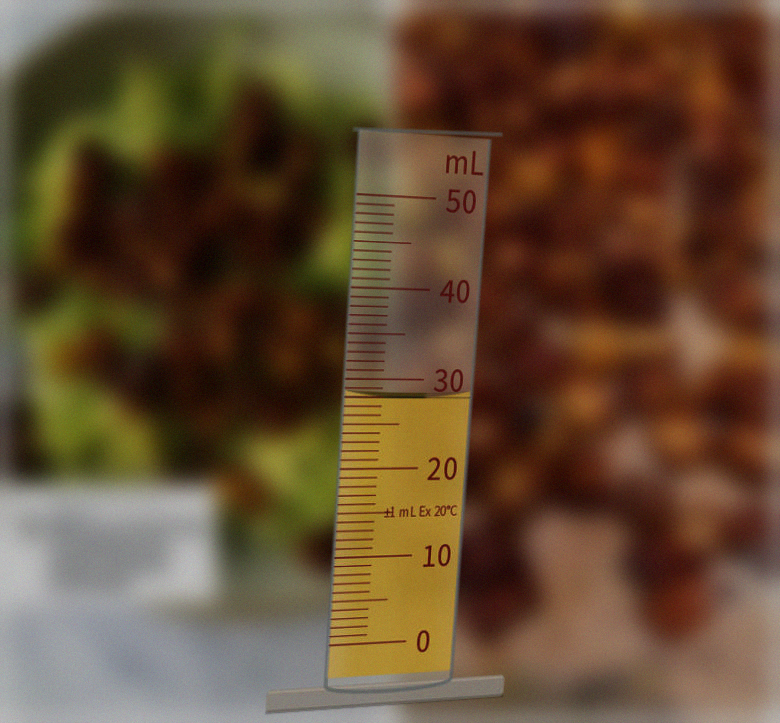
28 mL
